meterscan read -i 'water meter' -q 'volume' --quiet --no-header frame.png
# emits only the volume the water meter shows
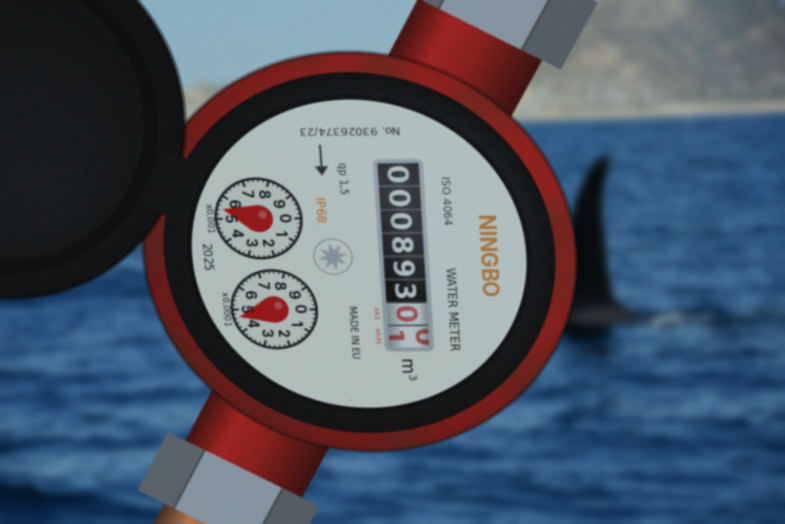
893.0054 m³
